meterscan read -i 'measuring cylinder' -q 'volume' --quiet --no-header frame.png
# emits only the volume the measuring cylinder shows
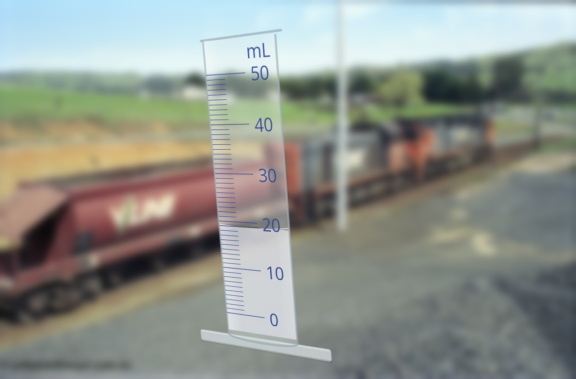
19 mL
